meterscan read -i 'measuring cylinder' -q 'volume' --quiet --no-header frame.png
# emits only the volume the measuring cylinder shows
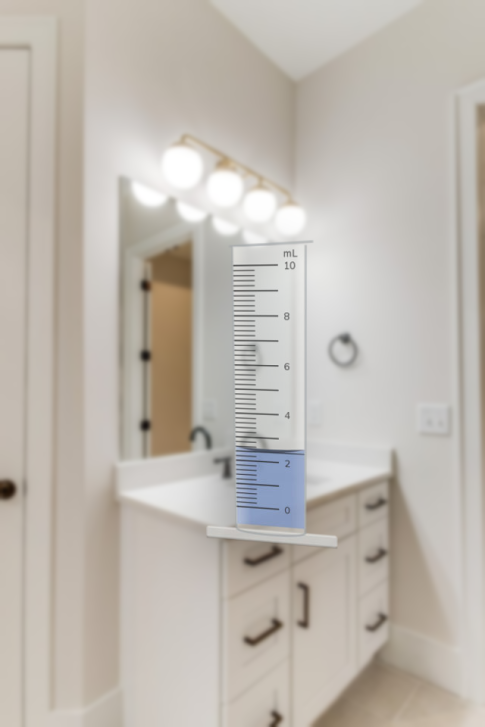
2.4 mL
